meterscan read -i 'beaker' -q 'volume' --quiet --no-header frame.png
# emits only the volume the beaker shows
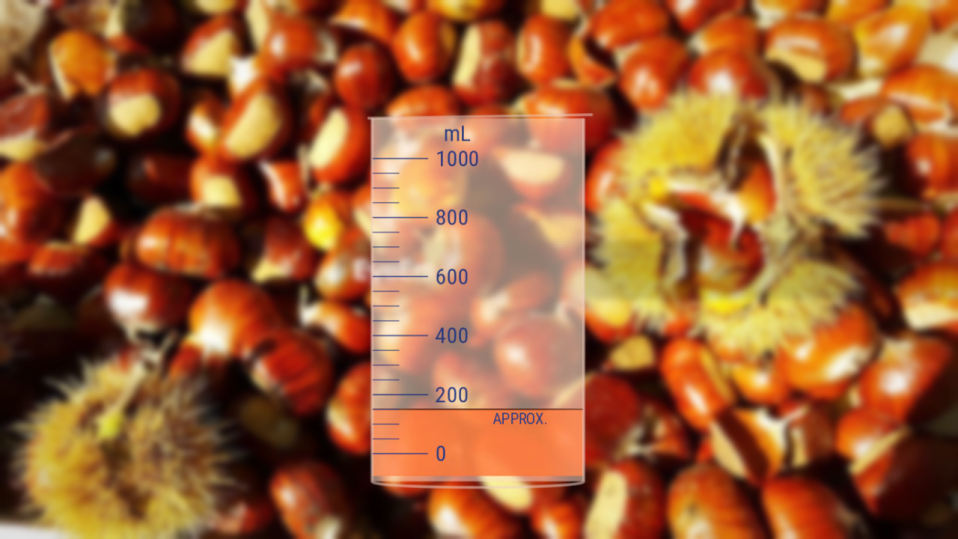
150 mL
